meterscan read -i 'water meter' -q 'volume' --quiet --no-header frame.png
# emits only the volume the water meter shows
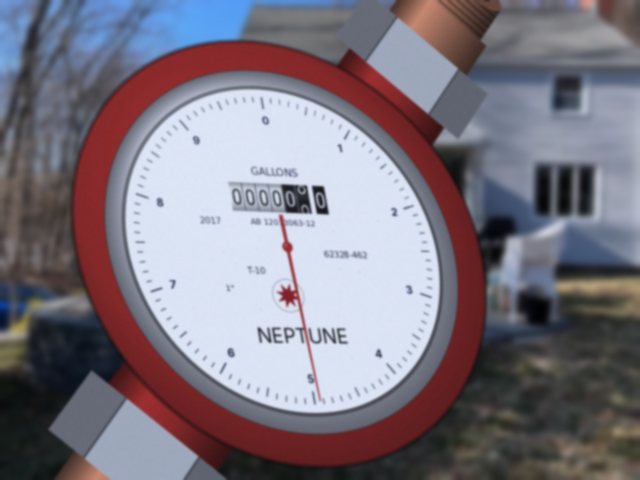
84.9 gal
